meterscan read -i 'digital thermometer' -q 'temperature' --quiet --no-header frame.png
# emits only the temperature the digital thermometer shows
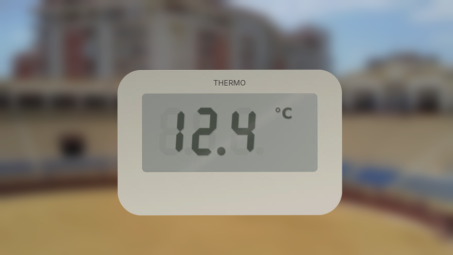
12.4 °C
